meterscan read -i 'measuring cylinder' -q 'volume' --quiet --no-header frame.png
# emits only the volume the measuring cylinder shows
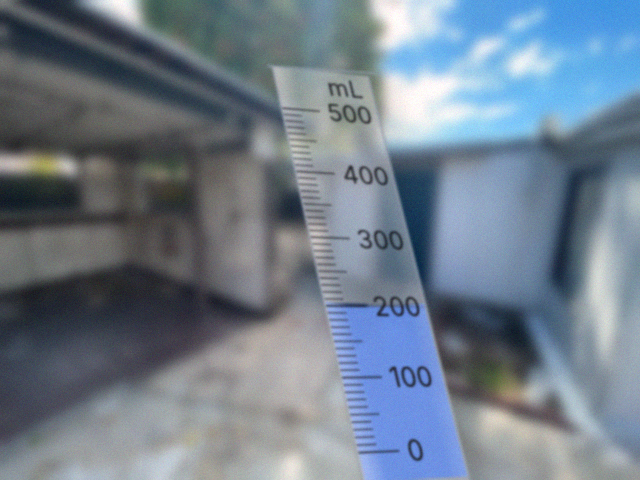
200 mL
